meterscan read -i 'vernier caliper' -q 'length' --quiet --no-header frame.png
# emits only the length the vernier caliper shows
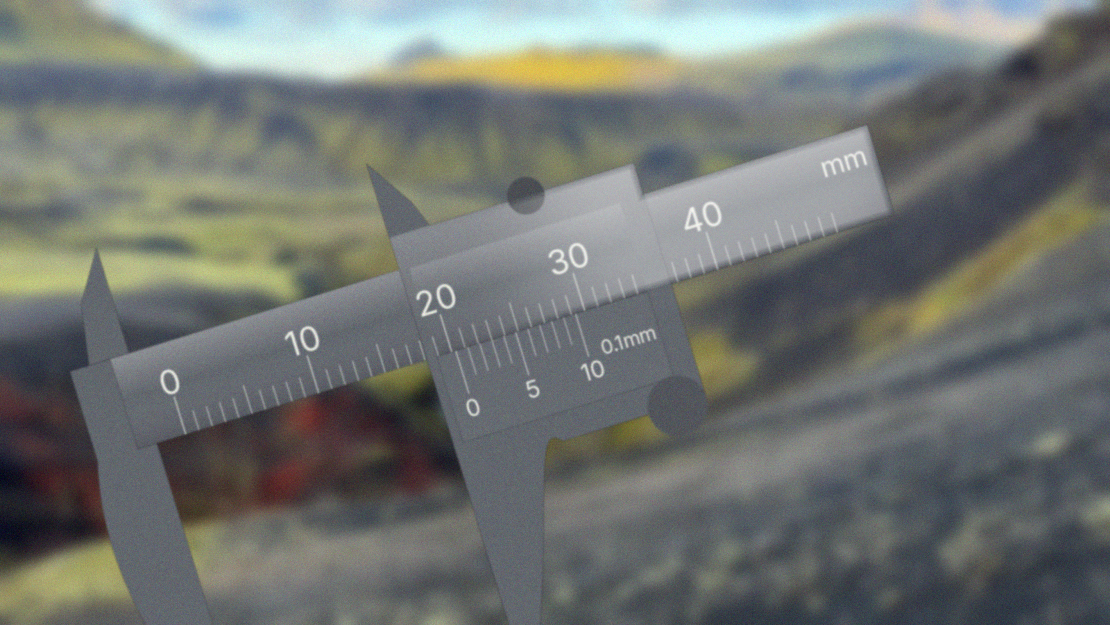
20.3 mm
